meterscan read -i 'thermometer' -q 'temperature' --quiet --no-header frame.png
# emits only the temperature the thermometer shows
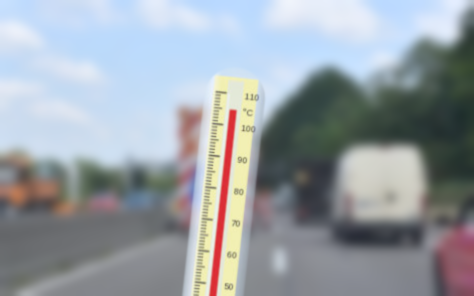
105 °C
